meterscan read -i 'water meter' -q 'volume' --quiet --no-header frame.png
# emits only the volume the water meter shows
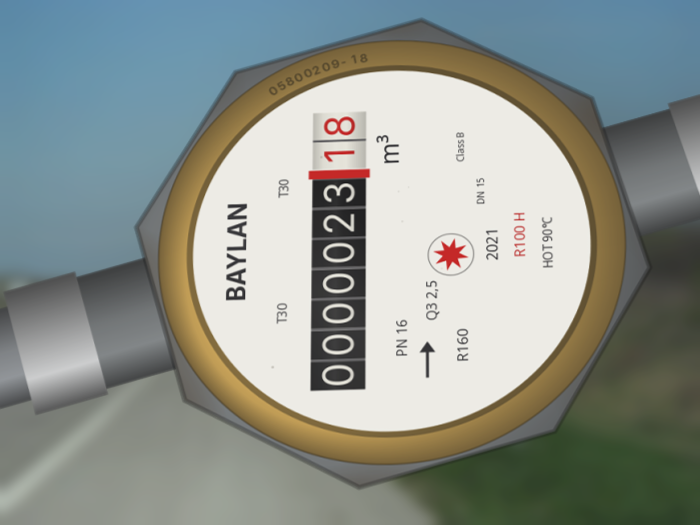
23.18 m³
